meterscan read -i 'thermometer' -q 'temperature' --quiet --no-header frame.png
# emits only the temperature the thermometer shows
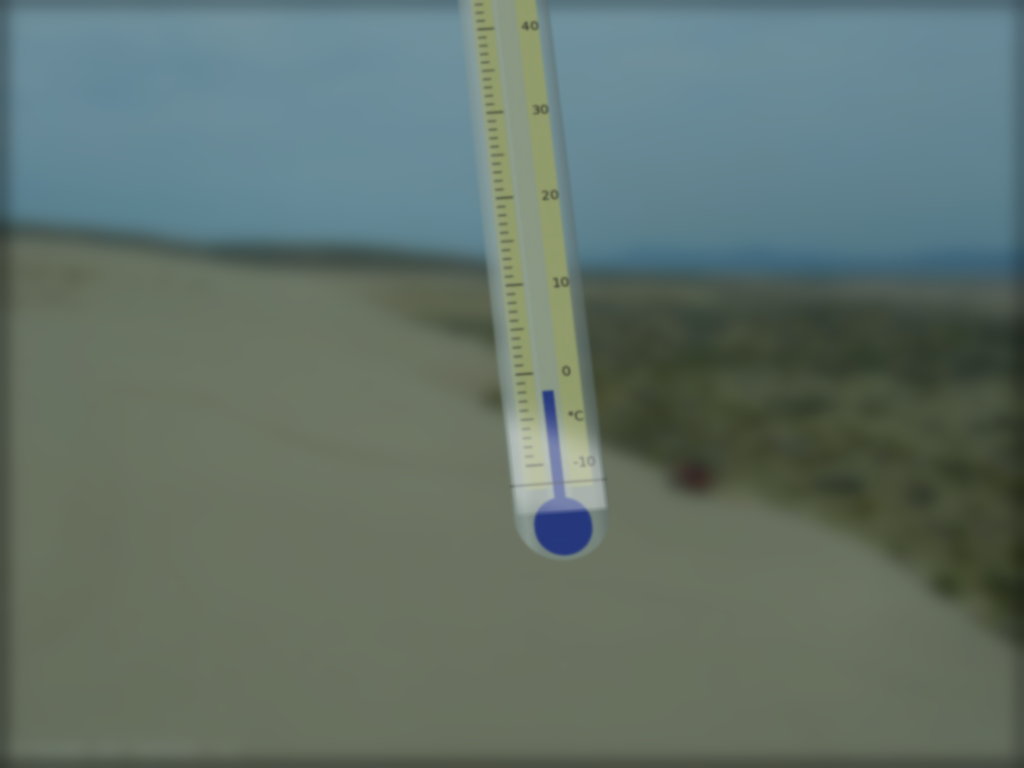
-2 °C
